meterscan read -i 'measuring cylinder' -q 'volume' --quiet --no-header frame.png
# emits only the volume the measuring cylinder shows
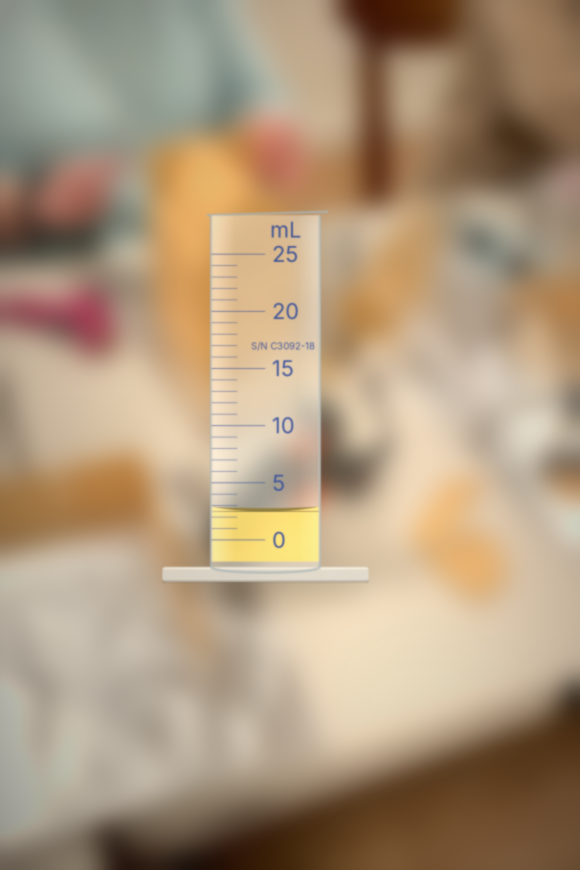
2.5 mL
